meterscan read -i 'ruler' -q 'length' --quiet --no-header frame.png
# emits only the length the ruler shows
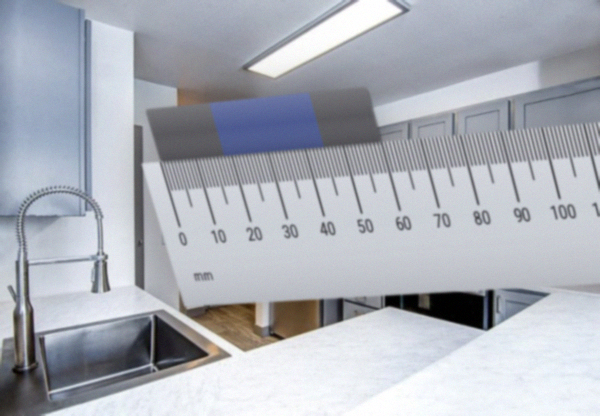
60 mm
